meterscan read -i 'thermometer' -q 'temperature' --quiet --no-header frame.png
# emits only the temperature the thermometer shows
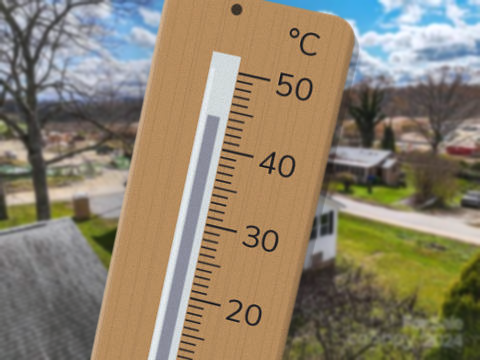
44 °C
